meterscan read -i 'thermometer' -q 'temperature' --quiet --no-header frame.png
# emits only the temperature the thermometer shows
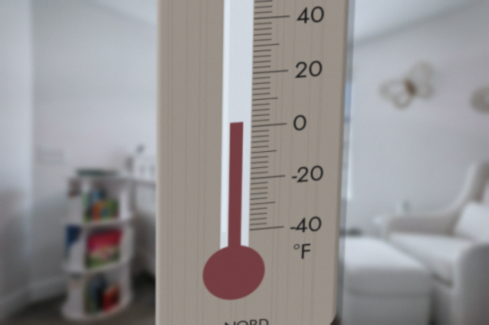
2 °F
